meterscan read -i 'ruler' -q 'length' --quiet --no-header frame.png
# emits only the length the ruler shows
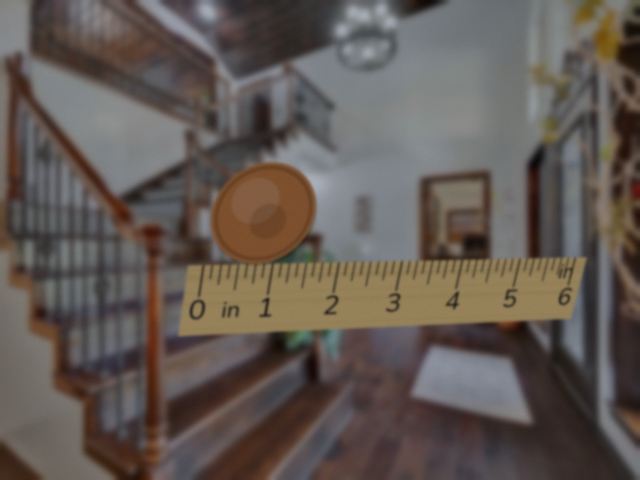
1.5 in
